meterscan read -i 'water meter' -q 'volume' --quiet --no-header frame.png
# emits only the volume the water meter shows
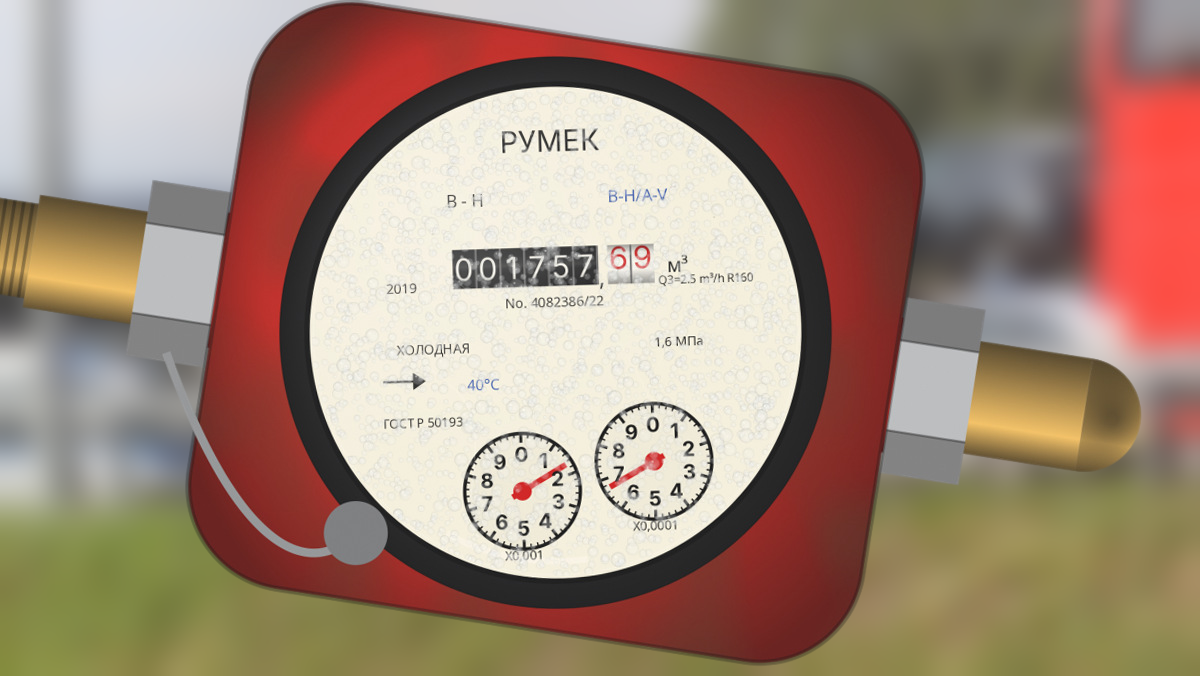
1757.6916 m³
